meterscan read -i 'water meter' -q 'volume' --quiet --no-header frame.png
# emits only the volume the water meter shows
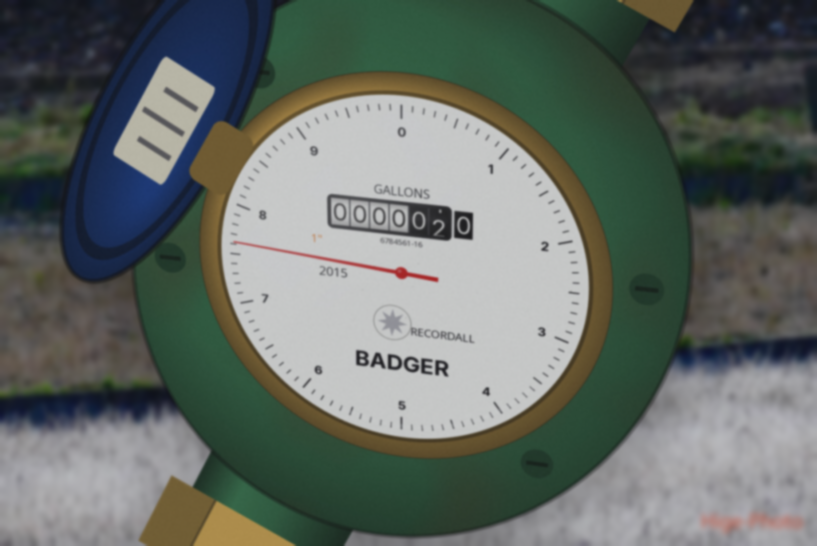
17.6 gal
